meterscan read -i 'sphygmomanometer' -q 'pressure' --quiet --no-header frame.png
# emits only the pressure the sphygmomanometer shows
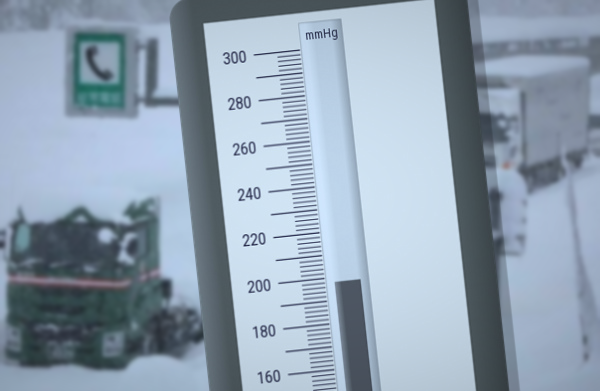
198 mmHg
